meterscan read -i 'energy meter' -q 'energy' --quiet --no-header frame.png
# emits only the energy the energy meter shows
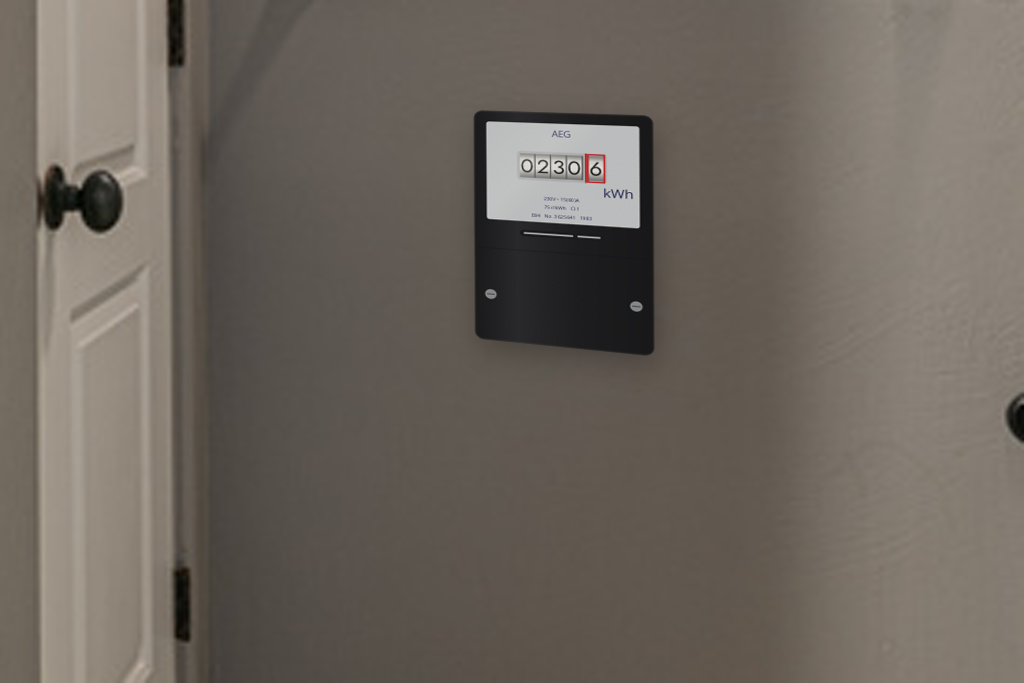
230.6 kWh
